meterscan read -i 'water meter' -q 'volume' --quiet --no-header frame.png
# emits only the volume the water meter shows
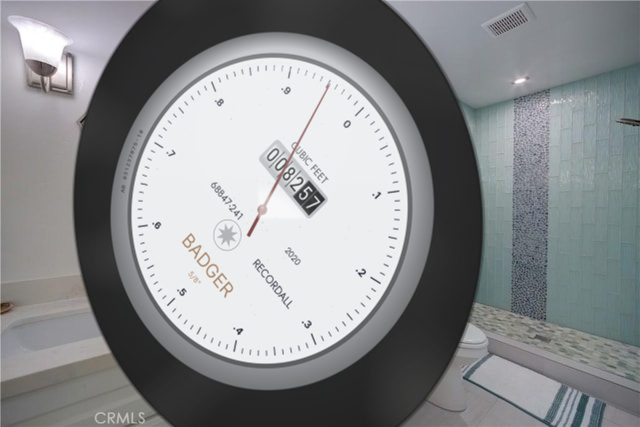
8256.95 ft³
